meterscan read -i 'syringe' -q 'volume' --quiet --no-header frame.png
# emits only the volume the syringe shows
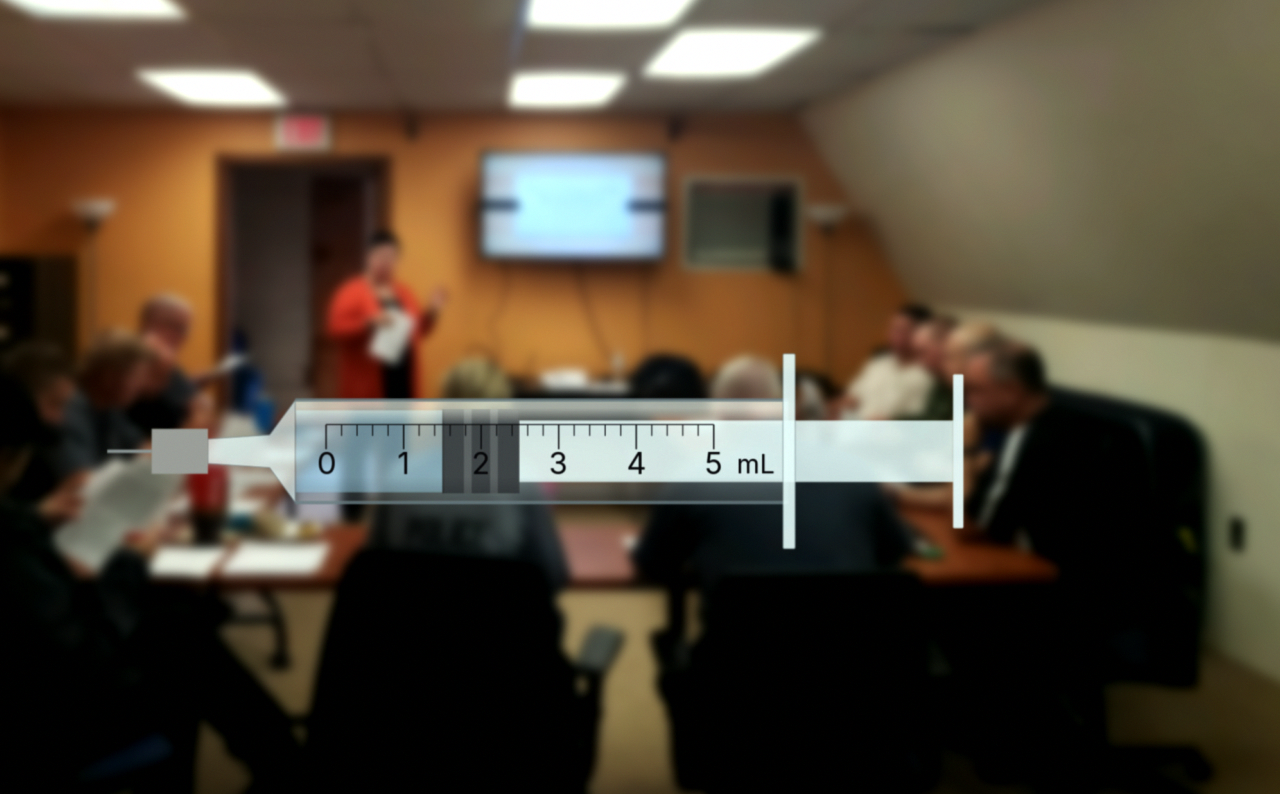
1.5 mL
